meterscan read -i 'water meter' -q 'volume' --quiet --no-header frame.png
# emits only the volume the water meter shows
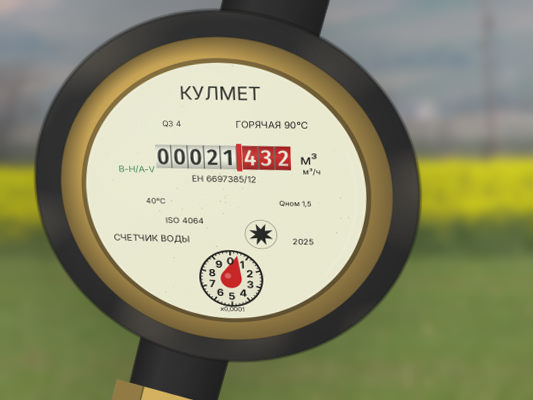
21.4320 m³
